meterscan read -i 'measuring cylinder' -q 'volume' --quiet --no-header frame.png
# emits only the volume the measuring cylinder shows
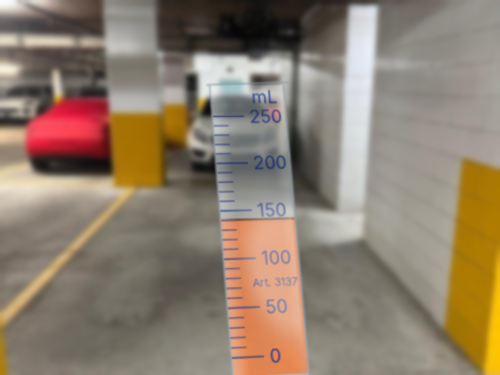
140 mL
